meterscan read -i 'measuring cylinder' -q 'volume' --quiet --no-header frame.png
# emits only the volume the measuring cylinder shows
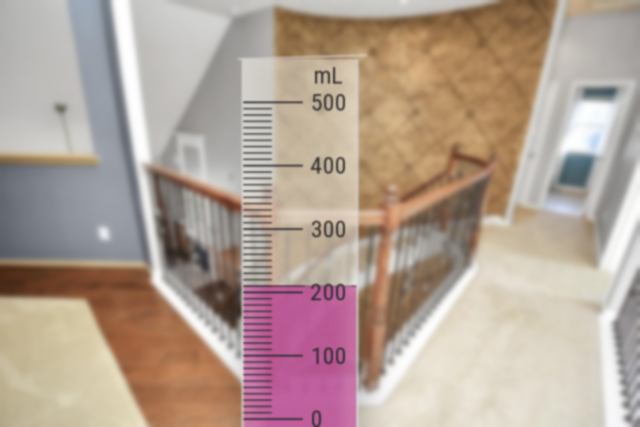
210 mL
